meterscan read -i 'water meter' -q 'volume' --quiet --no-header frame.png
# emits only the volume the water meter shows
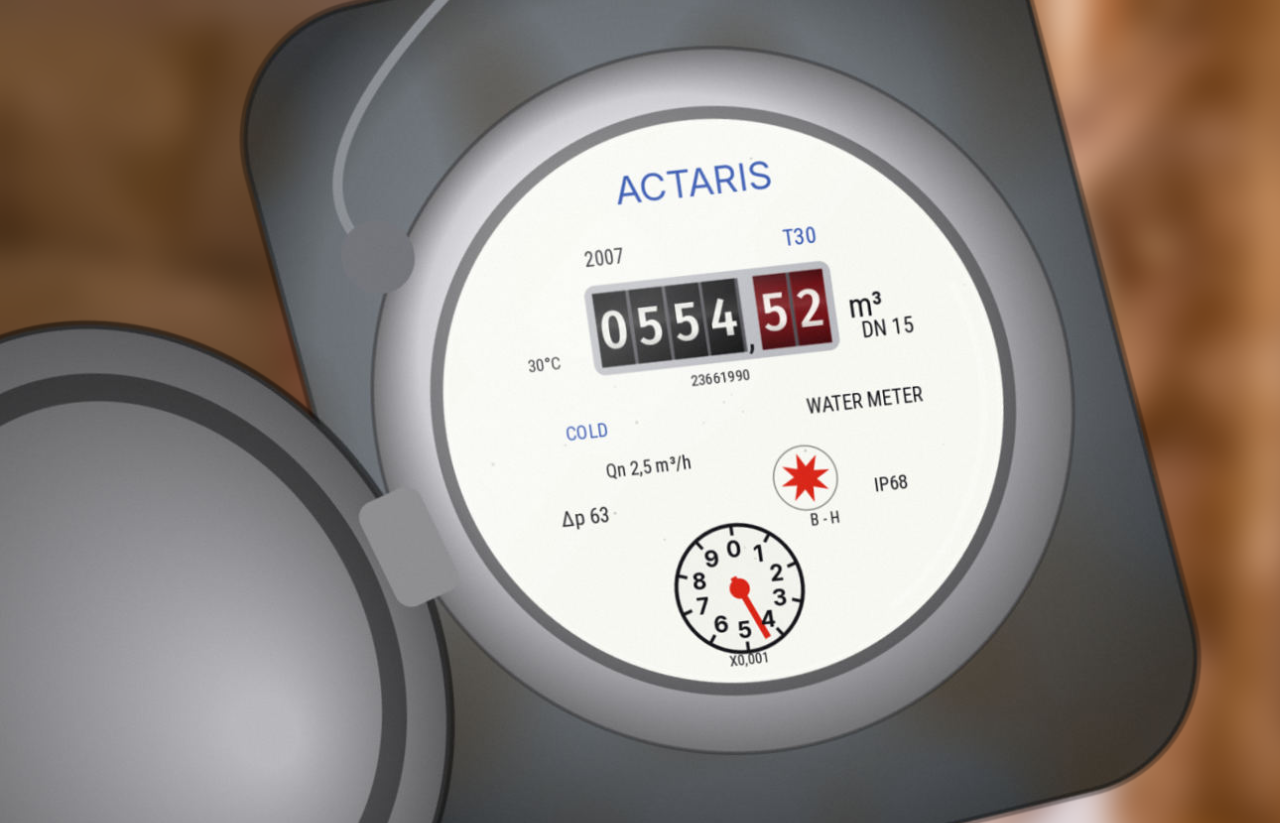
554.524 m³
